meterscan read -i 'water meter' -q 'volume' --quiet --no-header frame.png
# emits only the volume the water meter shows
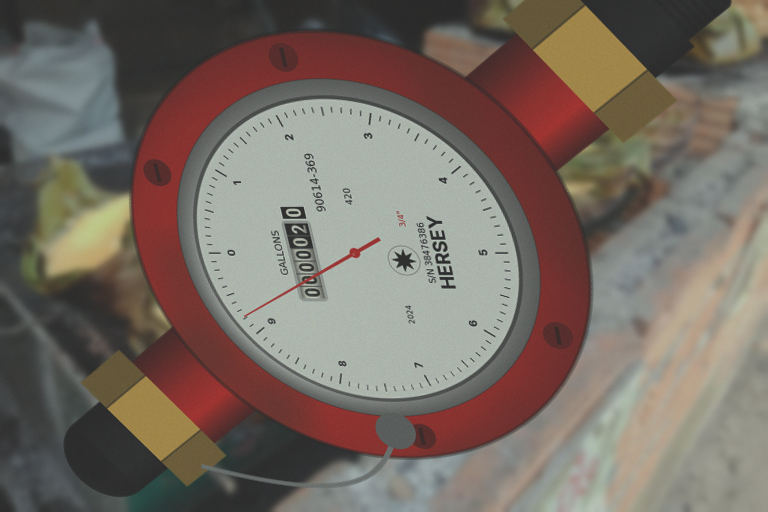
19.2 gal
